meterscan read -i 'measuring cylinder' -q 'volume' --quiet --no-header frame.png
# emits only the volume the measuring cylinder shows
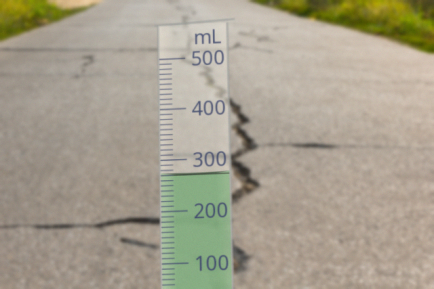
270 mL
